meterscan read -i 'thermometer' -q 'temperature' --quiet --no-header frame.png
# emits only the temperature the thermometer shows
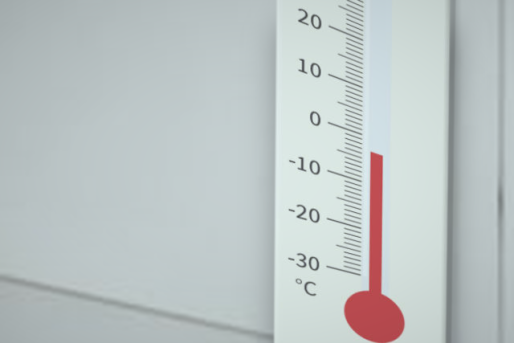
-3 °C
